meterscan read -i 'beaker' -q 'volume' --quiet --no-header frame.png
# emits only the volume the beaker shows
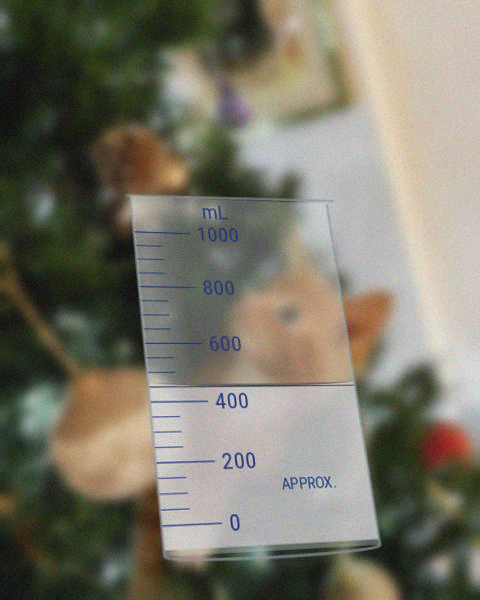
450 mL
